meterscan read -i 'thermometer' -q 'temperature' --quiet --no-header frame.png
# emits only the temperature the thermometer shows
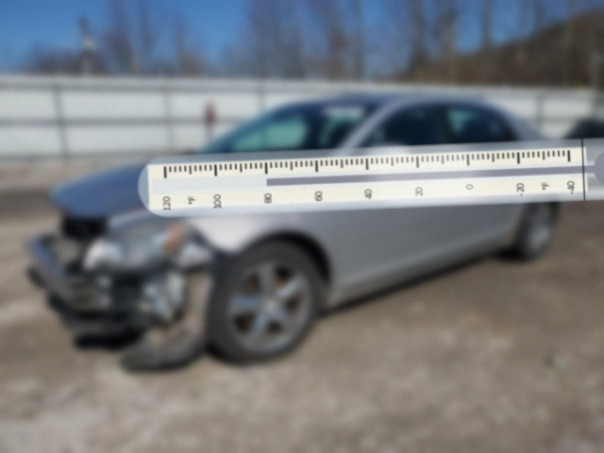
80 °F
